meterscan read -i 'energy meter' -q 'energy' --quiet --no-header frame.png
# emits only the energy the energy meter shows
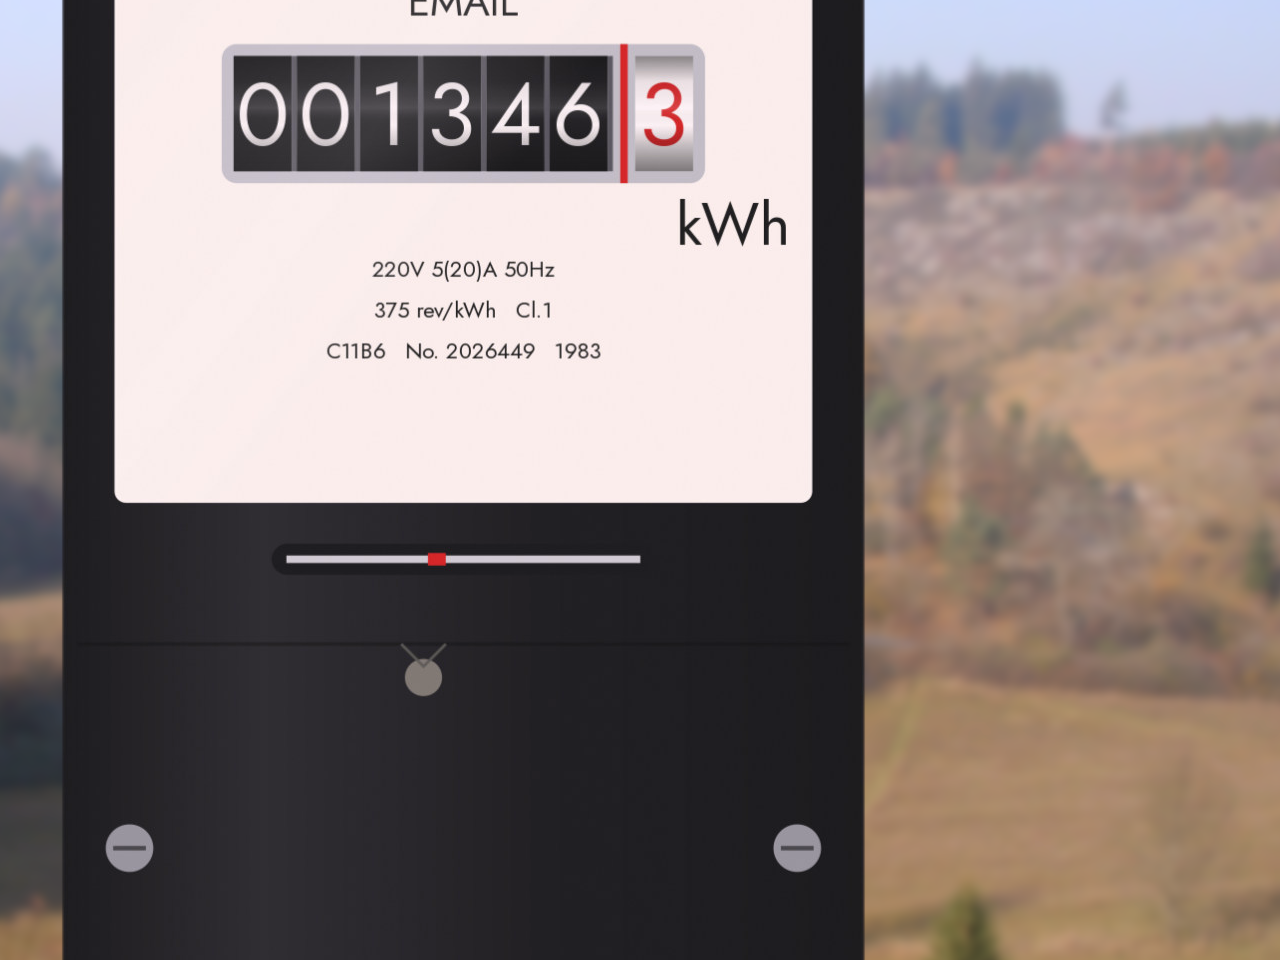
1346.3 kWh
